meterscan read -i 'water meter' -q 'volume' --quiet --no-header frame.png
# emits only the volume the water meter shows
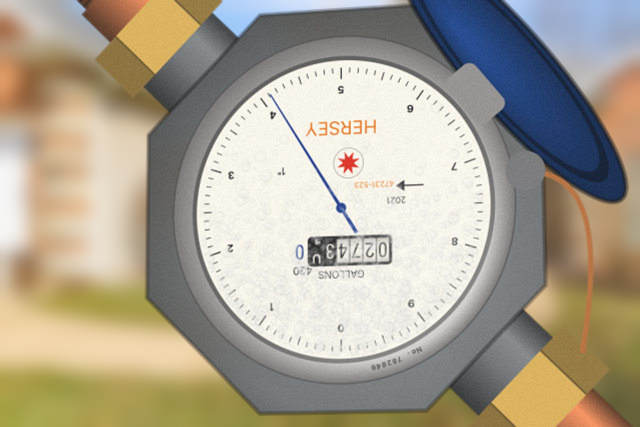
274304.1 gal
